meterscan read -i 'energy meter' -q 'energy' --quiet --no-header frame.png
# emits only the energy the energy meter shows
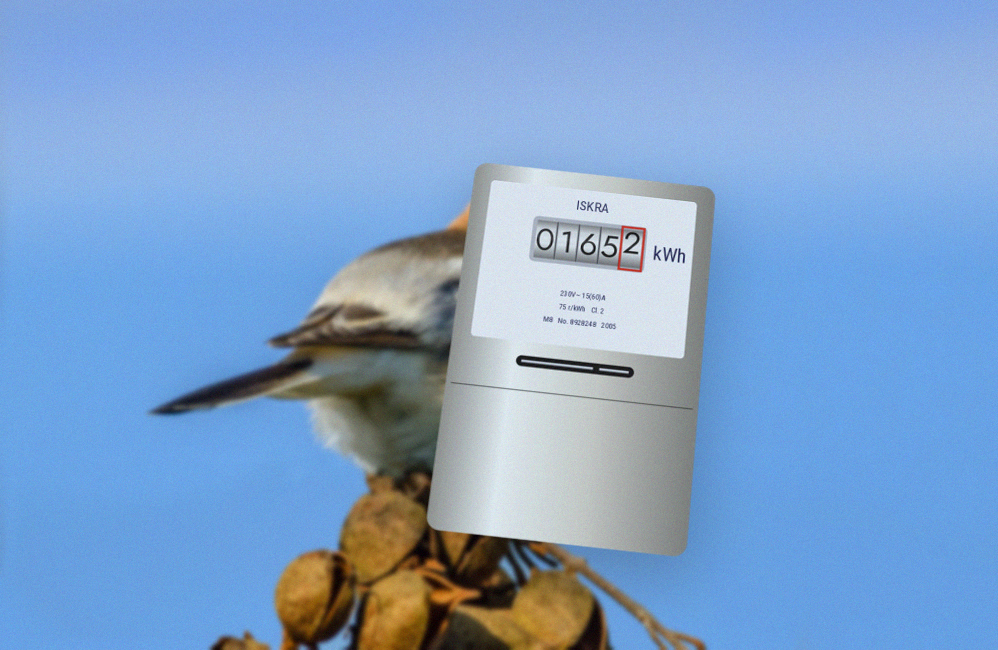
165.2 kWh
